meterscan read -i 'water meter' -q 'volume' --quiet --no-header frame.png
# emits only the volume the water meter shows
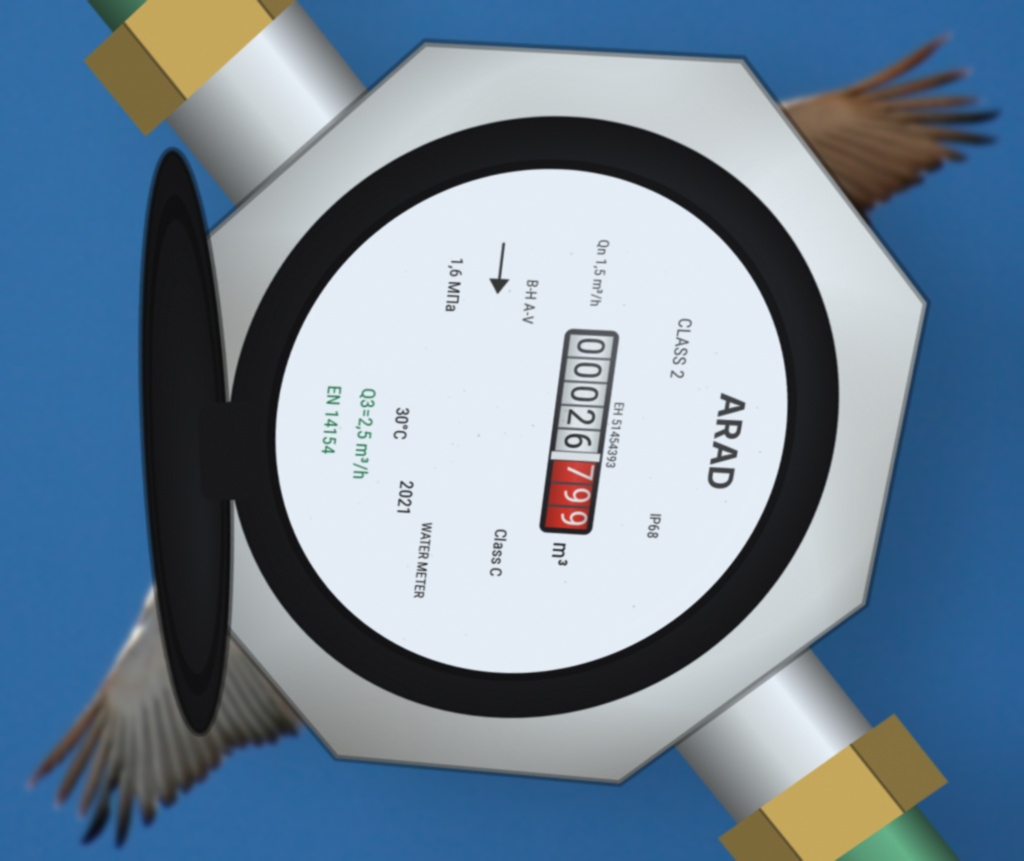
26.799 m³
